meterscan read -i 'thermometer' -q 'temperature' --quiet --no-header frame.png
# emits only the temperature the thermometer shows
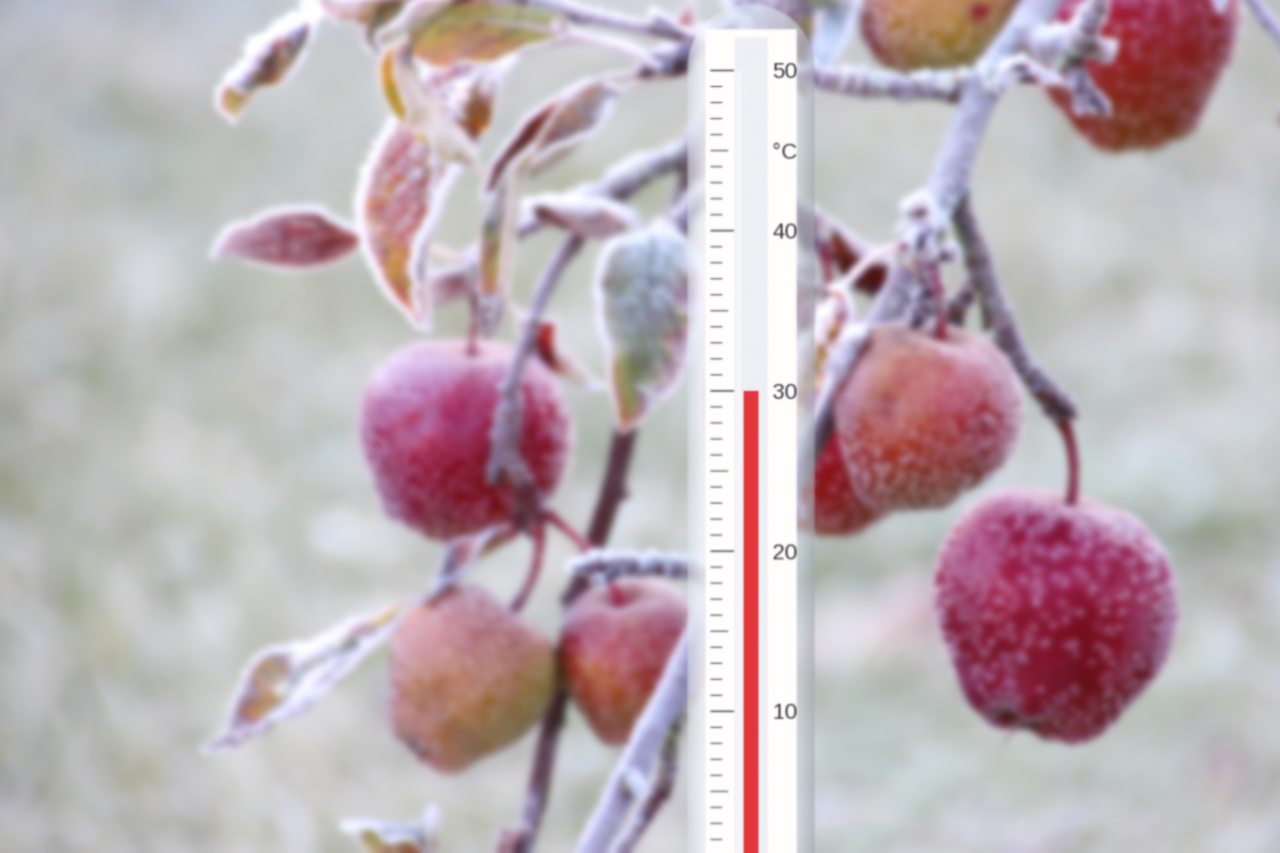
30 °C
